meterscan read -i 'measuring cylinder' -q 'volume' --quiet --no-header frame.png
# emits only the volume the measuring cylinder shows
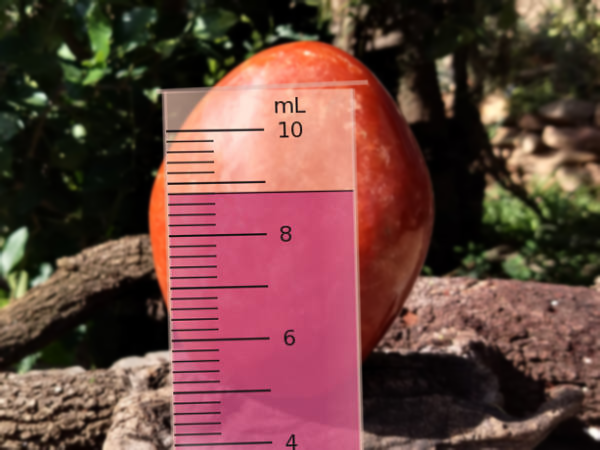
8.8 mL
